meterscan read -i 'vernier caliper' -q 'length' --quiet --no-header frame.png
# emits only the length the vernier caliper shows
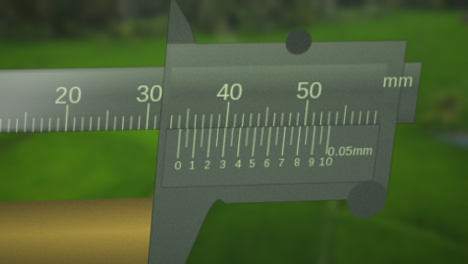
34.2 mm
